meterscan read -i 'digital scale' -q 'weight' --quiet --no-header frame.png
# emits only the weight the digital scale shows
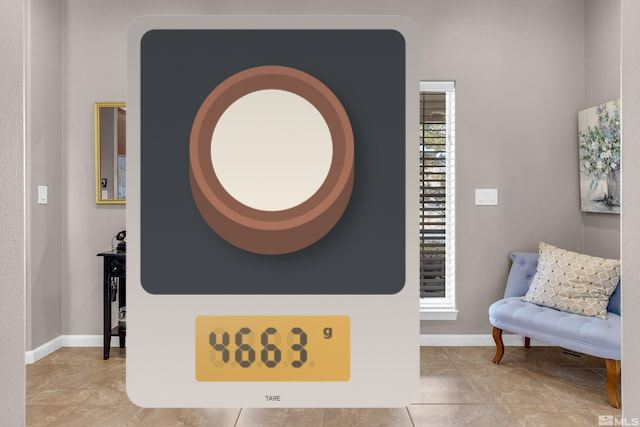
4663 g
